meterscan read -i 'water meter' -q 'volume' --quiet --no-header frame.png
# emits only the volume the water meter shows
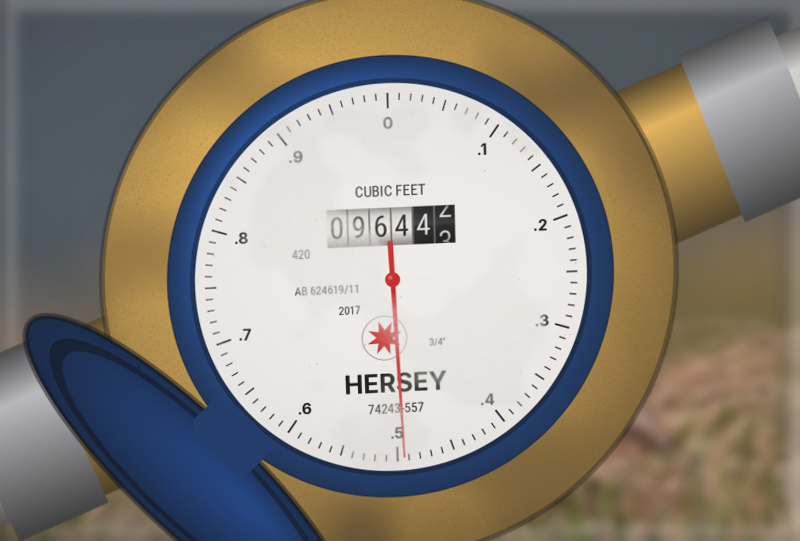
96442.49 ft³
